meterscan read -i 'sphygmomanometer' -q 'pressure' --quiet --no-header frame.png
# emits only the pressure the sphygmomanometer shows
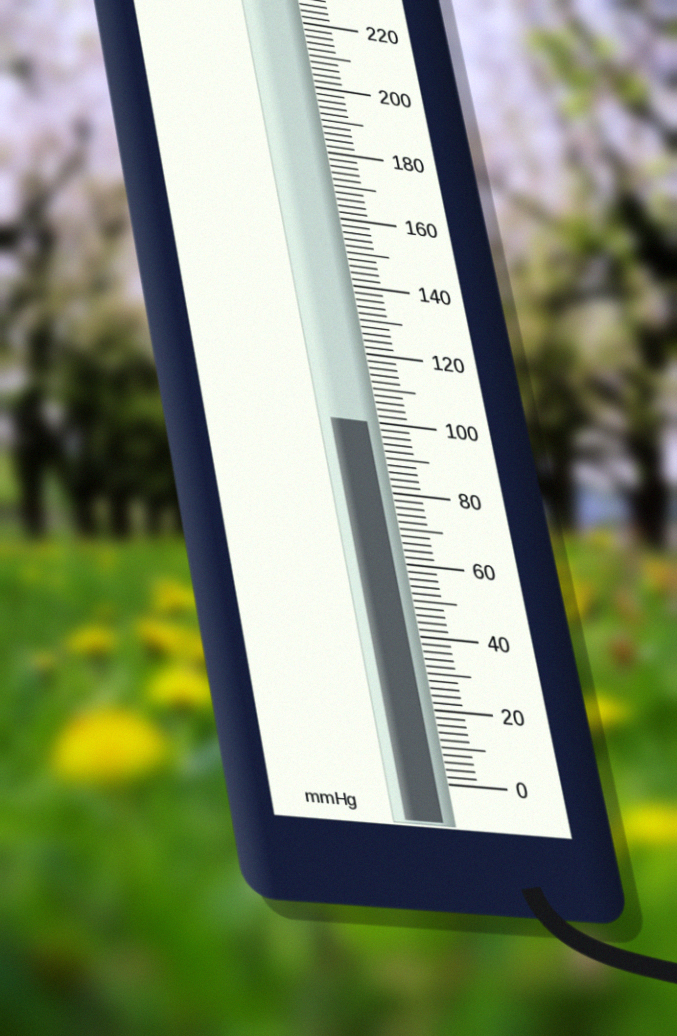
100 mmHg
